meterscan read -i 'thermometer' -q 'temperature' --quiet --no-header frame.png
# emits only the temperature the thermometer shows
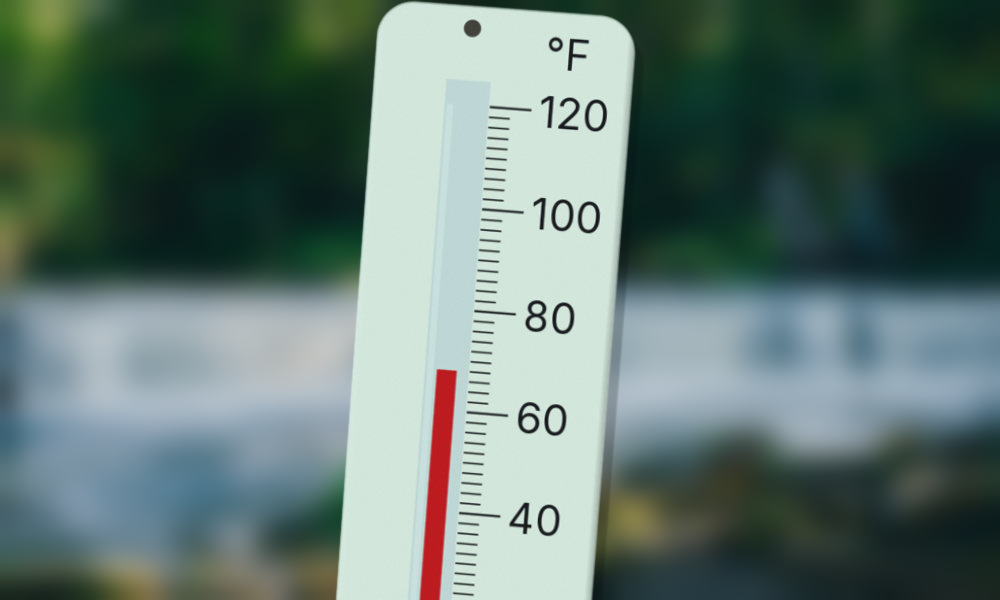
68 °F
